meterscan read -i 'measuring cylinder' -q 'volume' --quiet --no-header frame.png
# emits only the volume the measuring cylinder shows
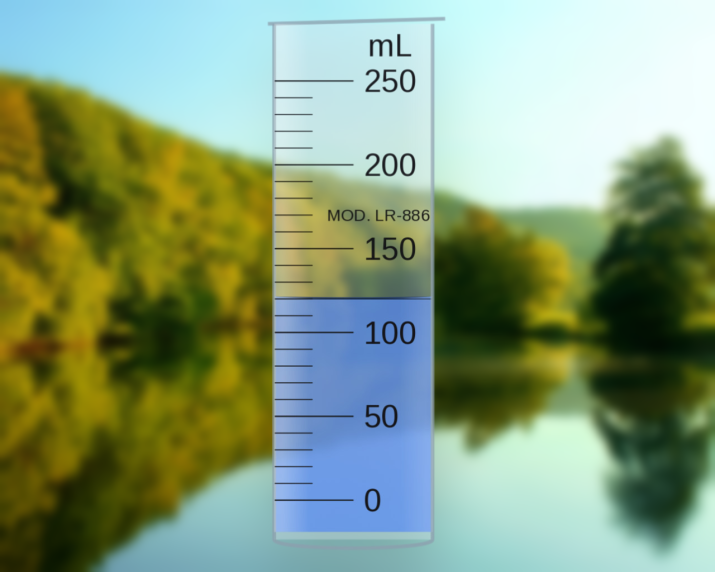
120 mL
